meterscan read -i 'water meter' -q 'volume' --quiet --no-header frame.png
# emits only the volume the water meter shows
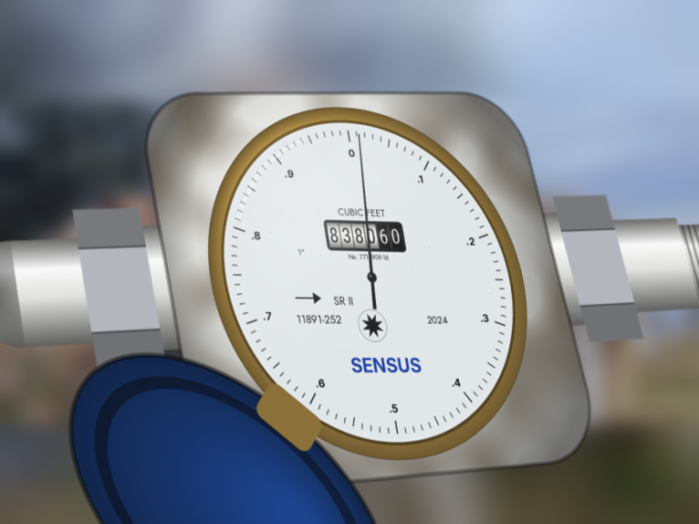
838060.01 ft³
